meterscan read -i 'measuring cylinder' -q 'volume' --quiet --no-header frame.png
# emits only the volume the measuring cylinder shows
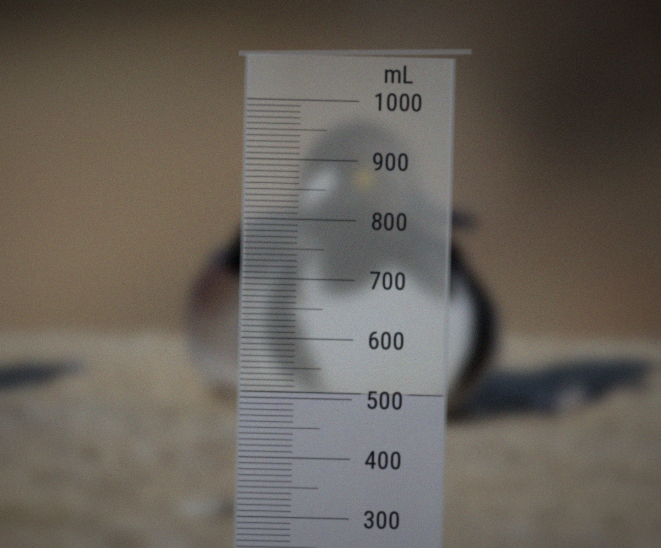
510 mL
